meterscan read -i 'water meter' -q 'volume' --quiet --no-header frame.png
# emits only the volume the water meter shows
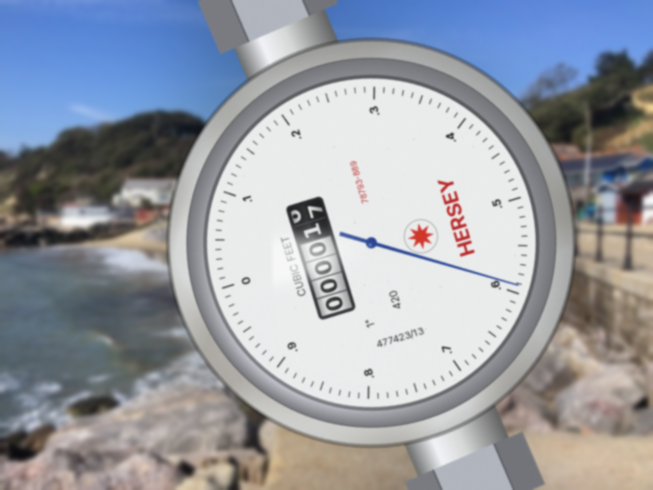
16.59 ft³
